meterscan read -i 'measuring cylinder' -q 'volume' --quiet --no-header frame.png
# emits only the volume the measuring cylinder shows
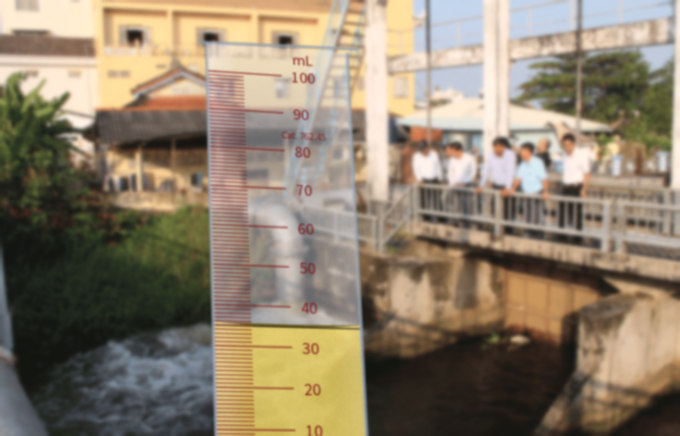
35 mL
